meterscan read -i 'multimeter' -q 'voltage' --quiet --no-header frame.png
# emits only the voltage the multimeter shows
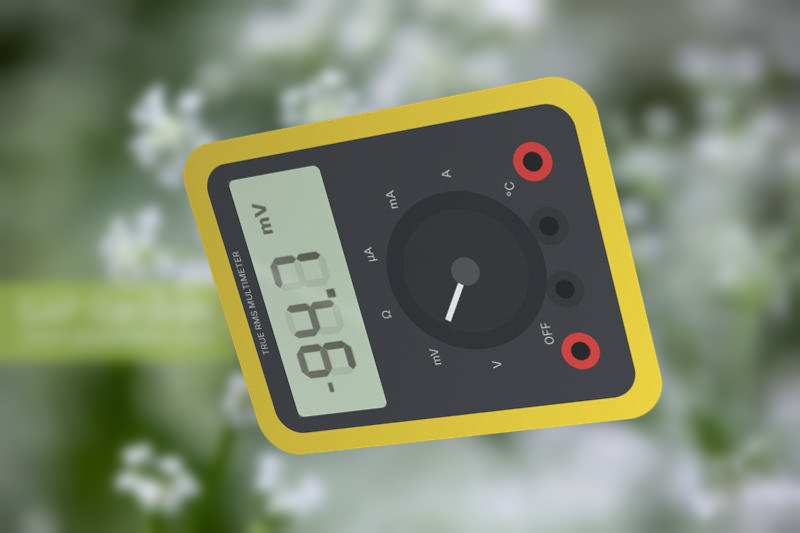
-94.7 mV
